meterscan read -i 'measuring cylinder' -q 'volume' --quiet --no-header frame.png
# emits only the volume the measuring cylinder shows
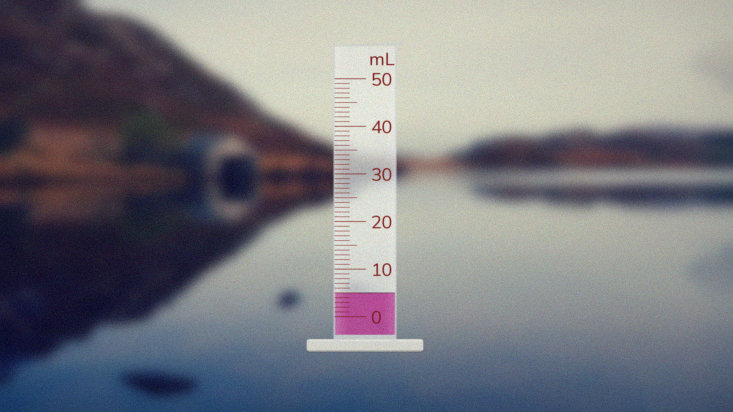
5 mL
